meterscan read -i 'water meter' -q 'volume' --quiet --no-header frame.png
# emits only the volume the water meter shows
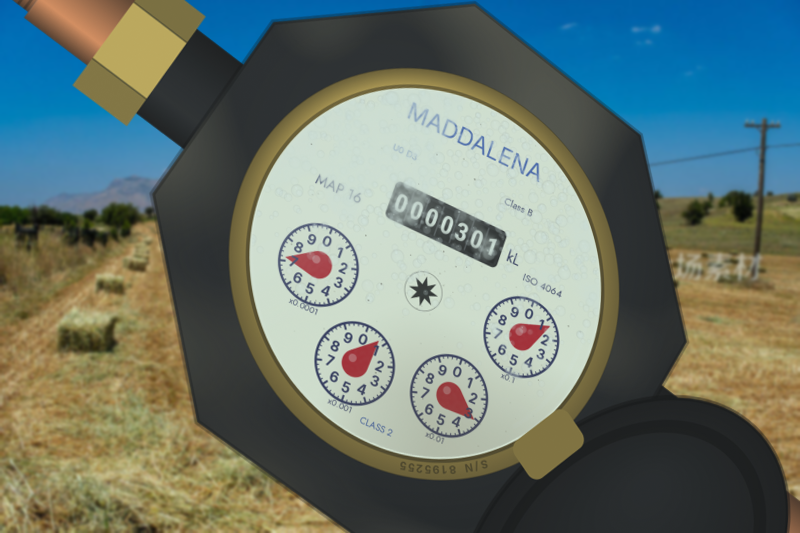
301.1307 kL
